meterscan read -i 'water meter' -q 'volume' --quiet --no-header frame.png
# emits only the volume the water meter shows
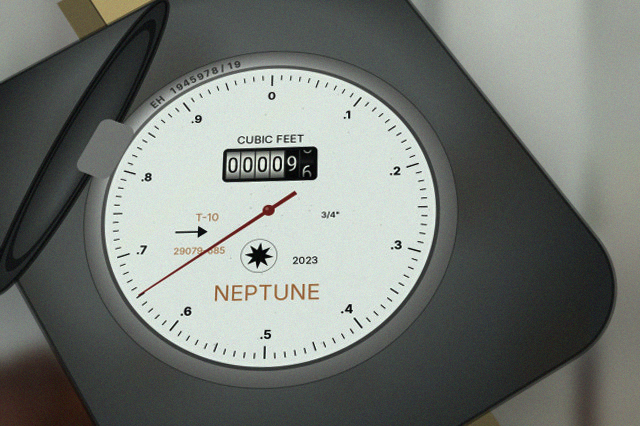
95.65 ft³
